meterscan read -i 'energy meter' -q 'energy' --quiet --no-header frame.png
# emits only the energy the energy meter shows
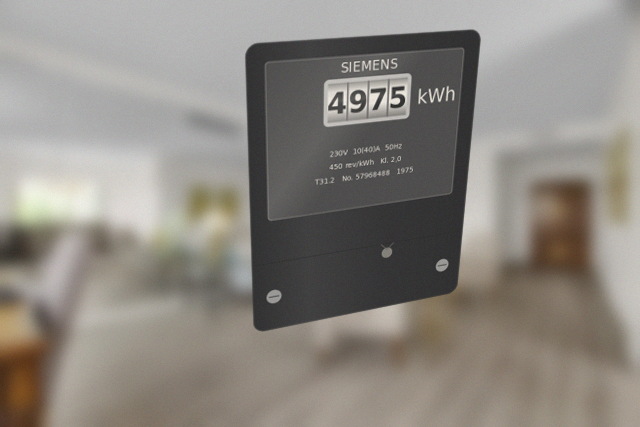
4975 kWh
